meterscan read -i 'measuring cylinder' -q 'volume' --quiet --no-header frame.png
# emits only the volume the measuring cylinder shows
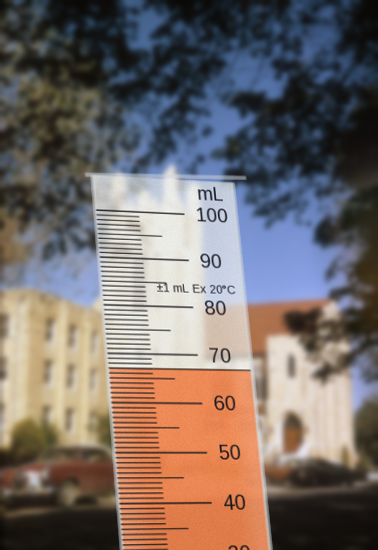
67 mL
